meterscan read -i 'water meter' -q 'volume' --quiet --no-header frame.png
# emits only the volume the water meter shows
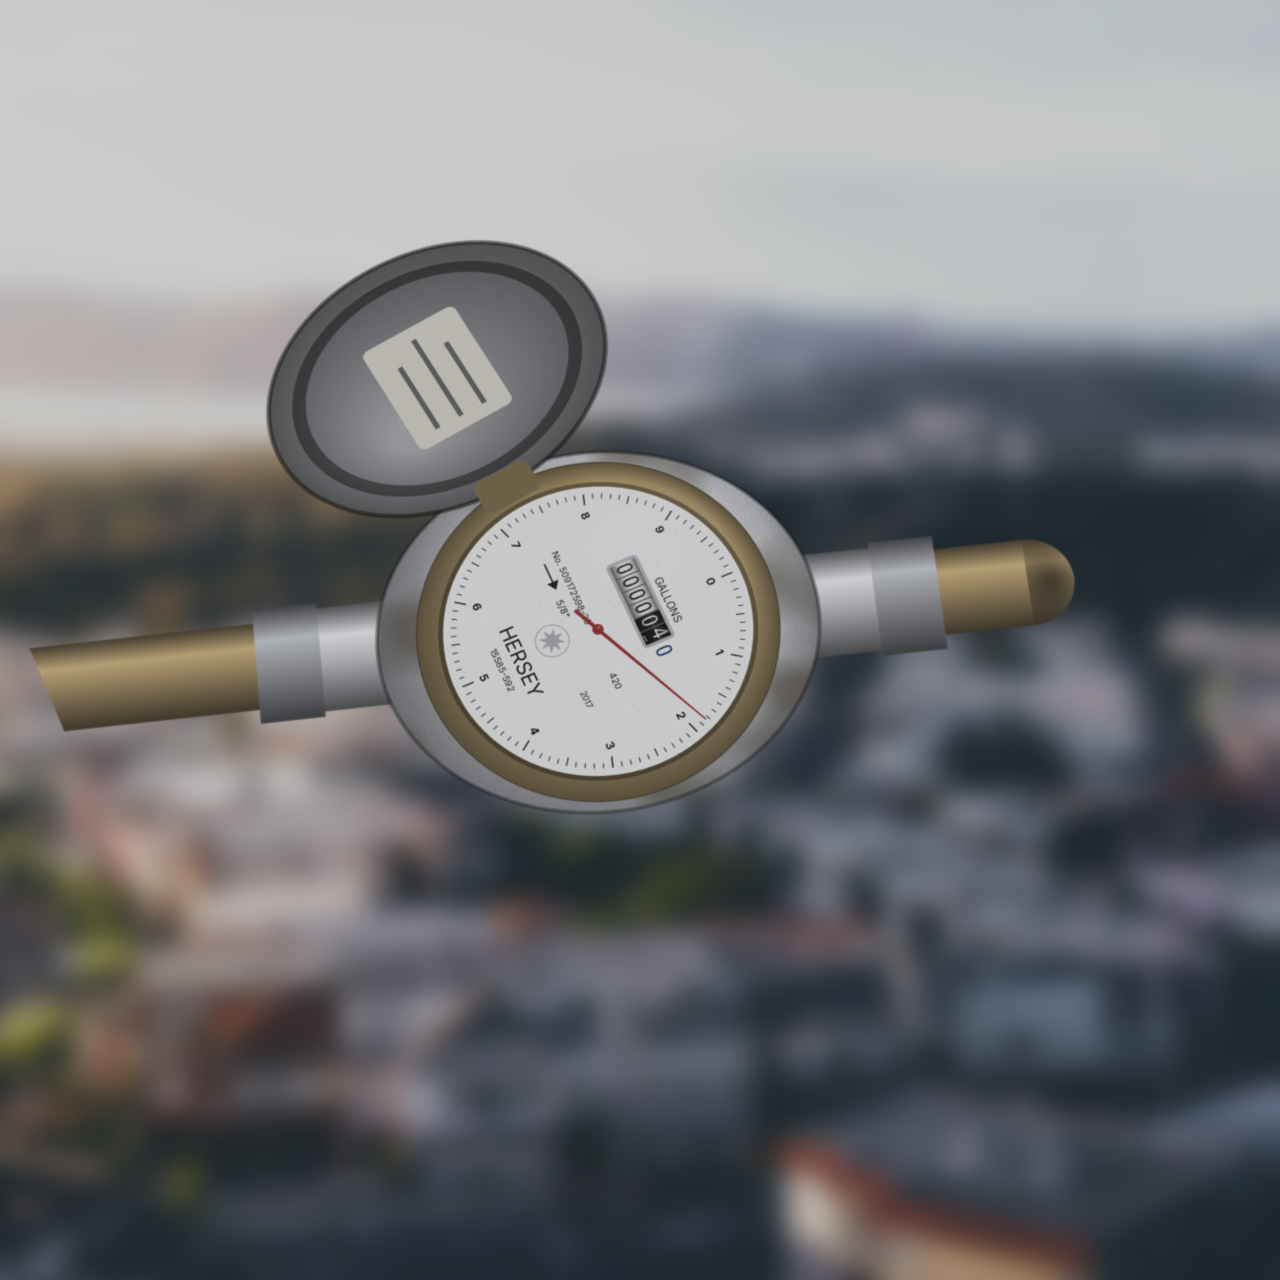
41.8 gal
